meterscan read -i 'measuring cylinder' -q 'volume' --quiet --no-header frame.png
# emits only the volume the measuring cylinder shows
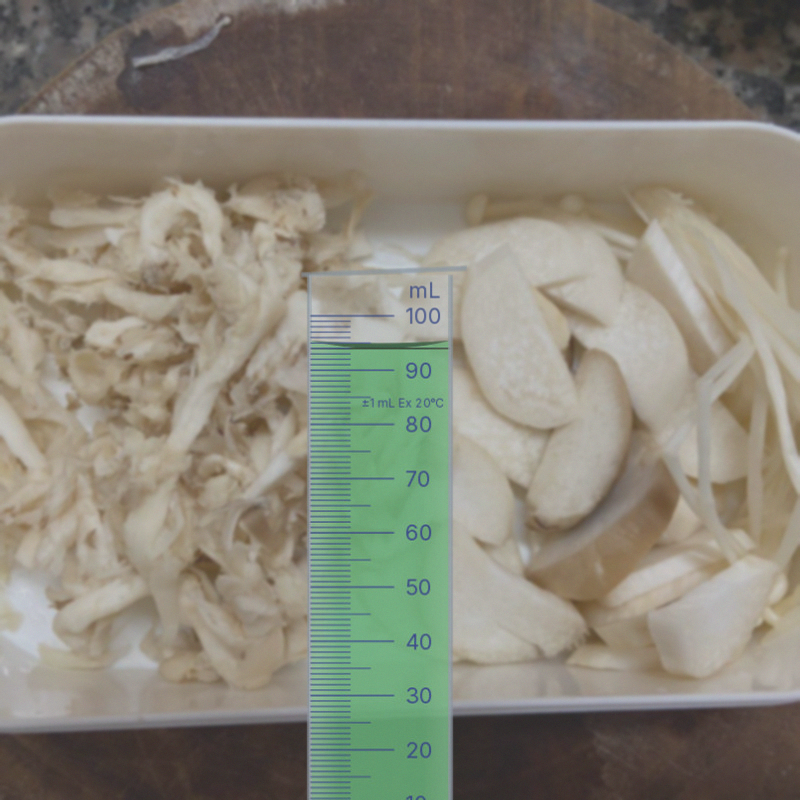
94 mL
